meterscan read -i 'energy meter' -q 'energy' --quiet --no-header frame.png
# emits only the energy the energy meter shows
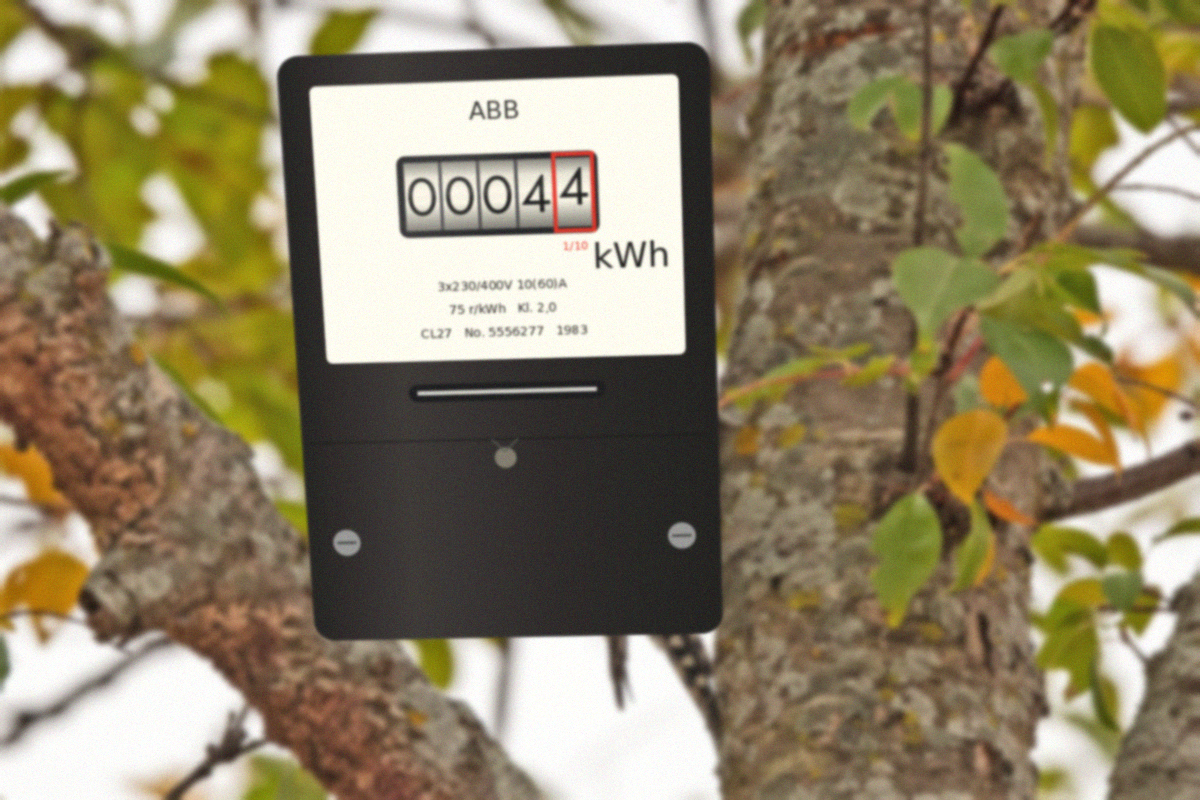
4.4 kWh
